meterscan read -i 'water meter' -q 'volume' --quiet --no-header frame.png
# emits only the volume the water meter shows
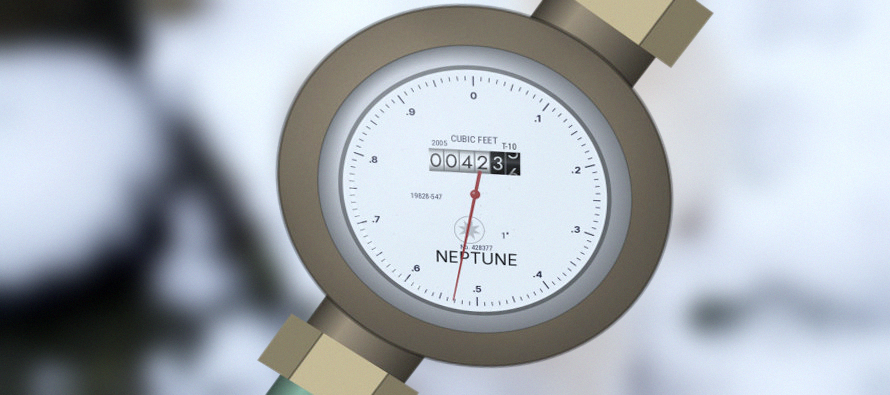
4235.53 ft³
